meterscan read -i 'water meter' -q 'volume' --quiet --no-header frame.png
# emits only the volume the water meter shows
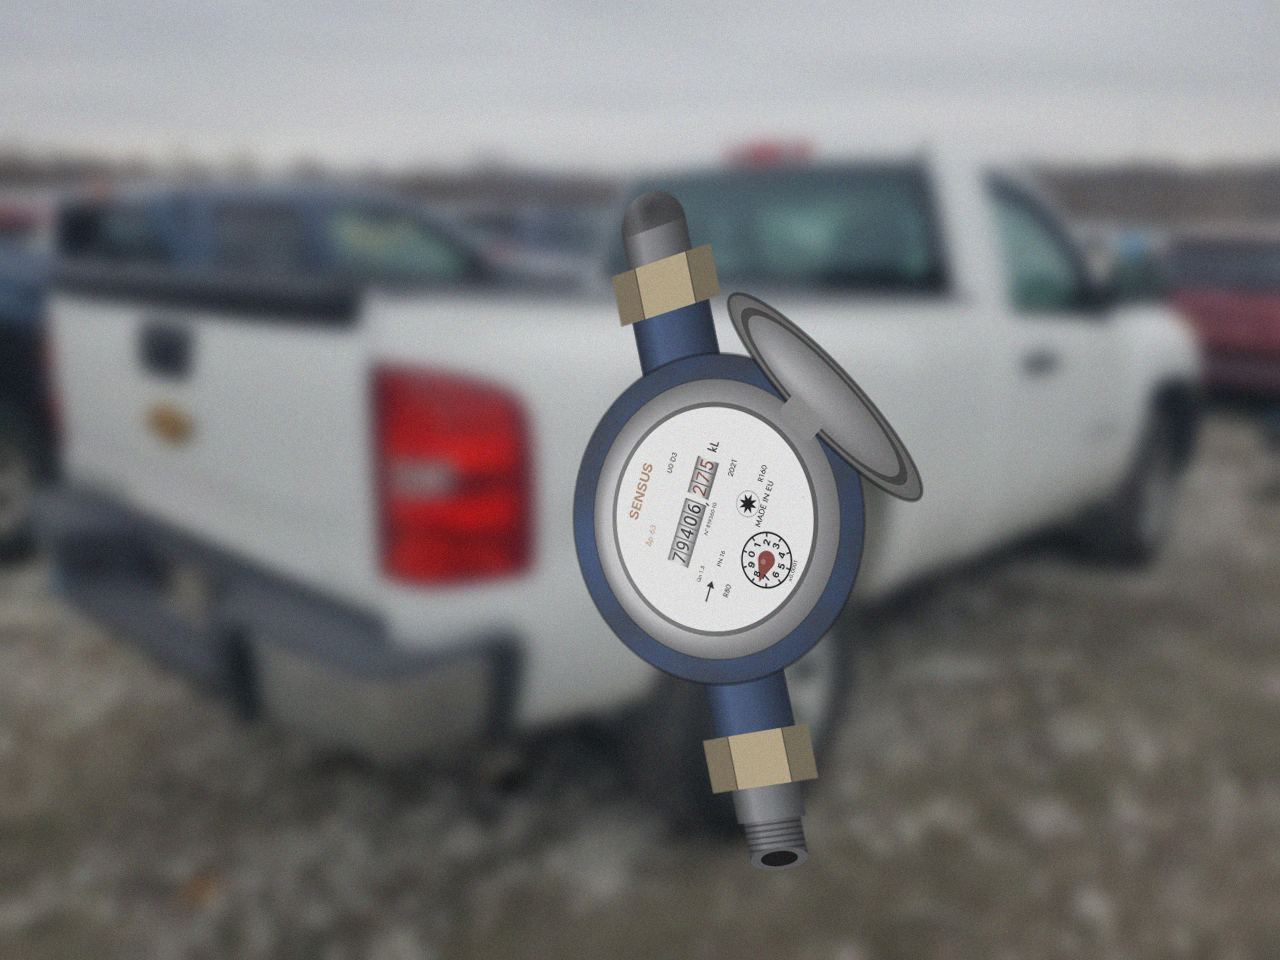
79406.2757 kL
